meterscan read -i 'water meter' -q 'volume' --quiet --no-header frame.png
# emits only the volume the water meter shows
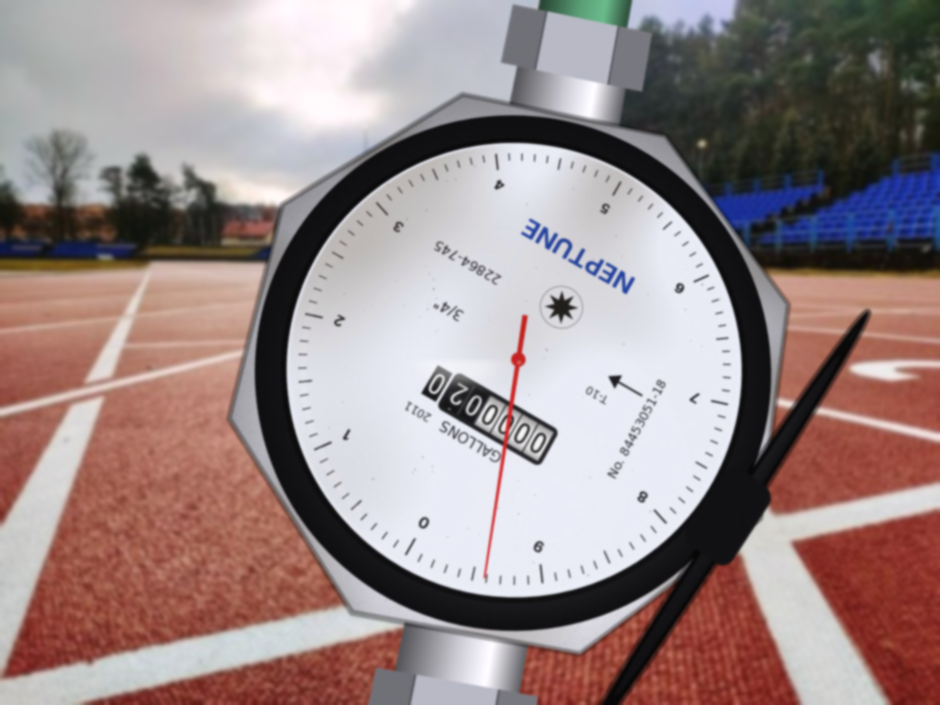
19.4 gal
